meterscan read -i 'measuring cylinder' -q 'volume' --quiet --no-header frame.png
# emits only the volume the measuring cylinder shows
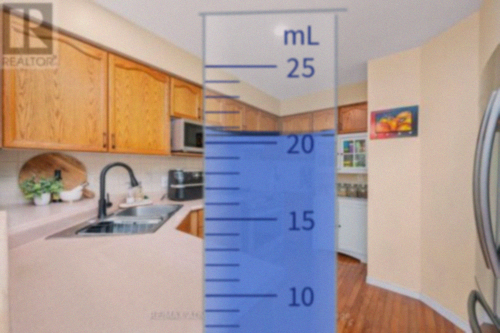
20.5 mL
